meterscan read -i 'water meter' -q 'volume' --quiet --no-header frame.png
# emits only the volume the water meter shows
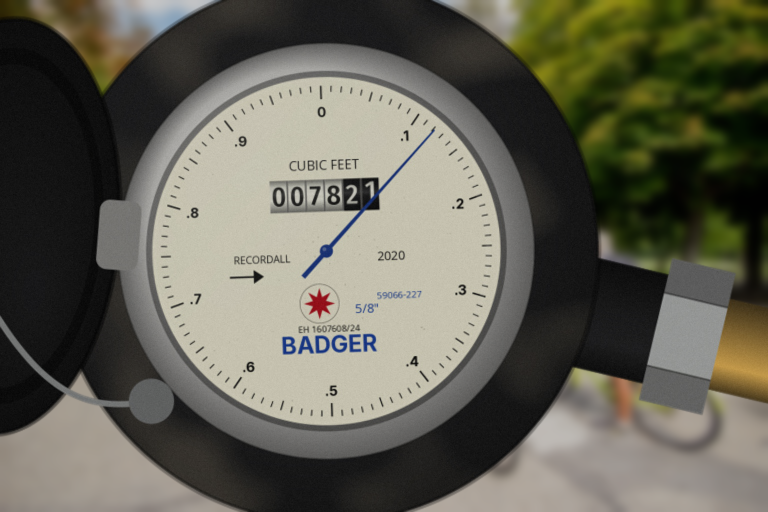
7821.12 ft³
